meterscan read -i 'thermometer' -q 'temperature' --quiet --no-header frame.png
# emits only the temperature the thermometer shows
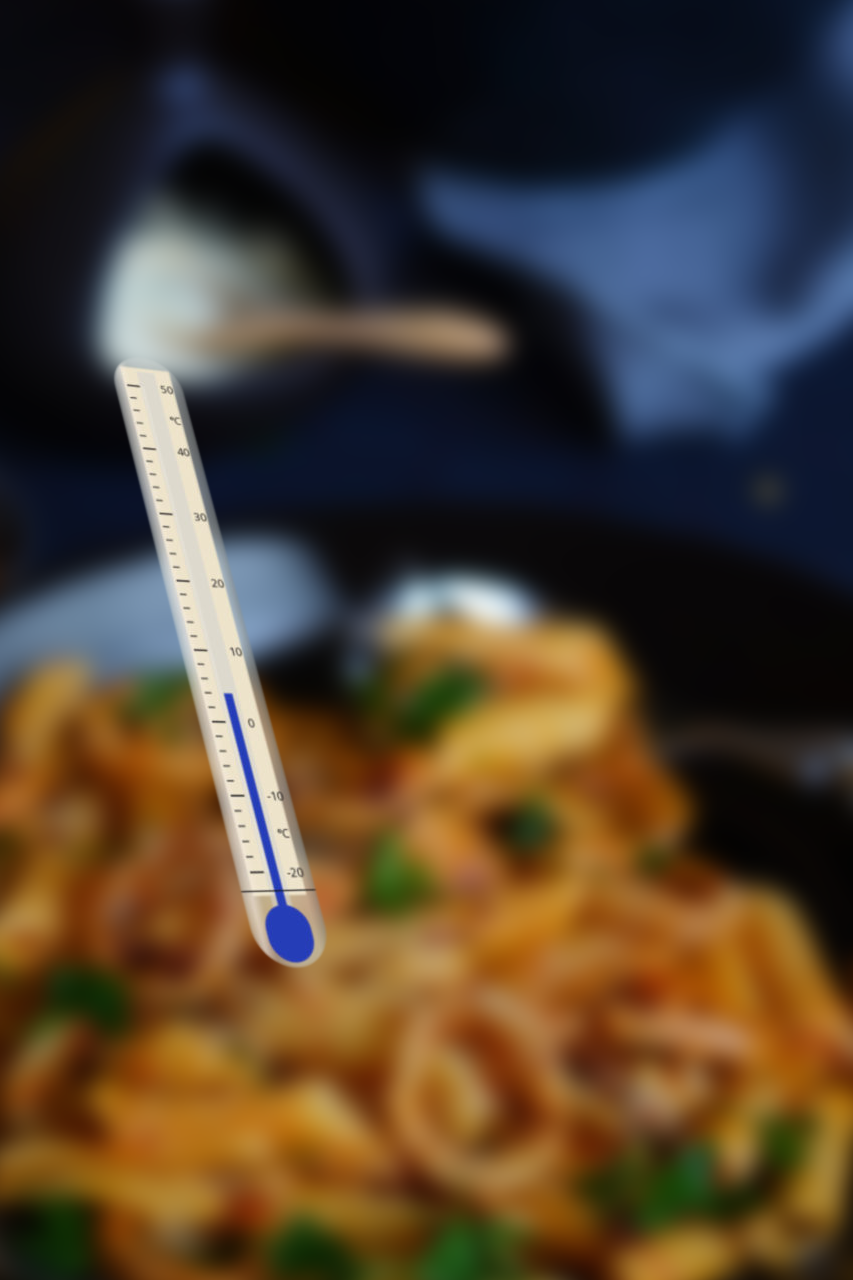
4 °C
